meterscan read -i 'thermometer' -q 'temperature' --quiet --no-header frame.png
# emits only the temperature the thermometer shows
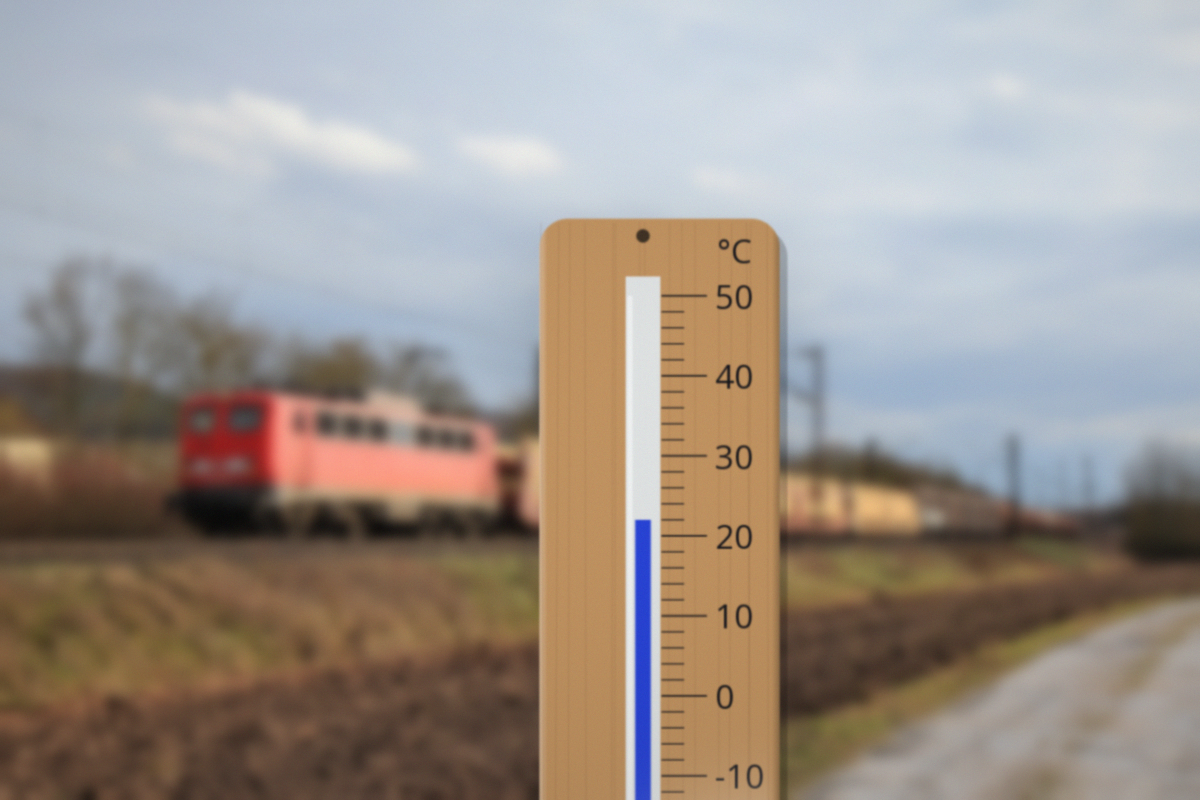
22 °C
